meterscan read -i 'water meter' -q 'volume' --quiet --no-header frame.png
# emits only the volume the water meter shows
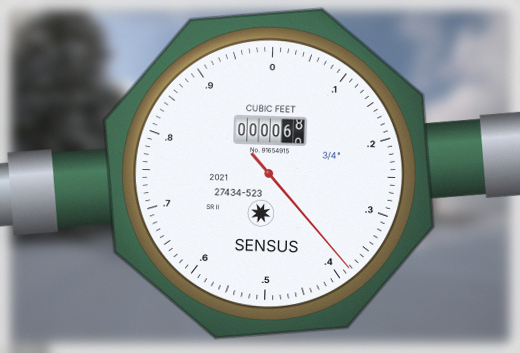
68.38 ft³
